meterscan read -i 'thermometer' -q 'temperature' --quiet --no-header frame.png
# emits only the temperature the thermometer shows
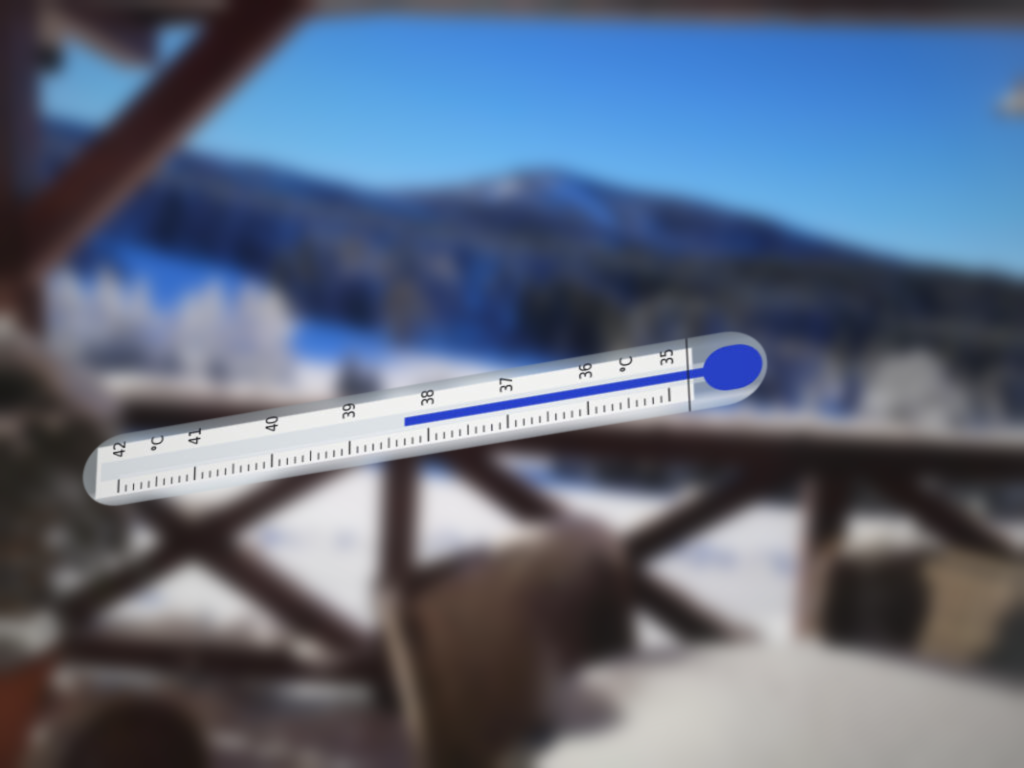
38.3 °C
